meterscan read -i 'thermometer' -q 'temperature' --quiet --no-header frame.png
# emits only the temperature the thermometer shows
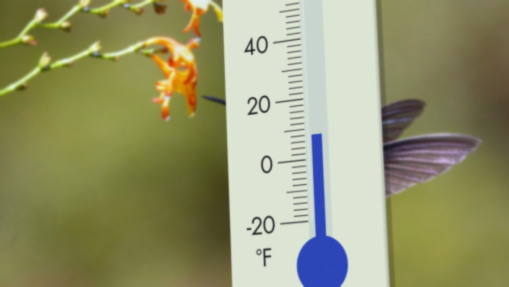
8 °F
